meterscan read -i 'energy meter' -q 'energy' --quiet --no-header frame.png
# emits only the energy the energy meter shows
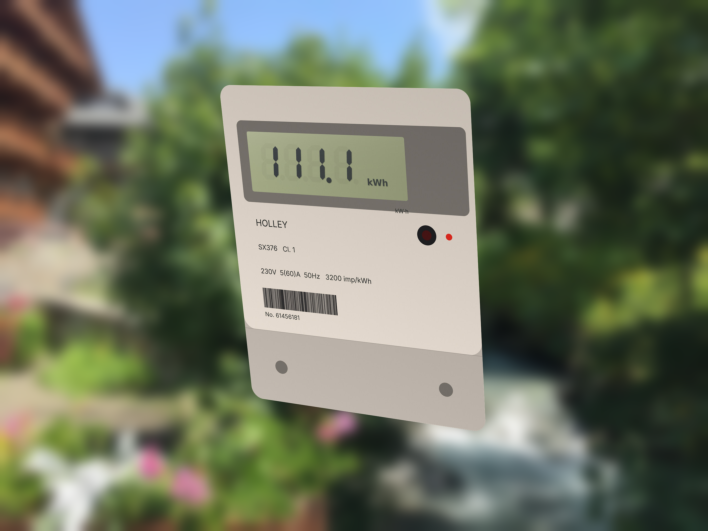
111.1 kWh
